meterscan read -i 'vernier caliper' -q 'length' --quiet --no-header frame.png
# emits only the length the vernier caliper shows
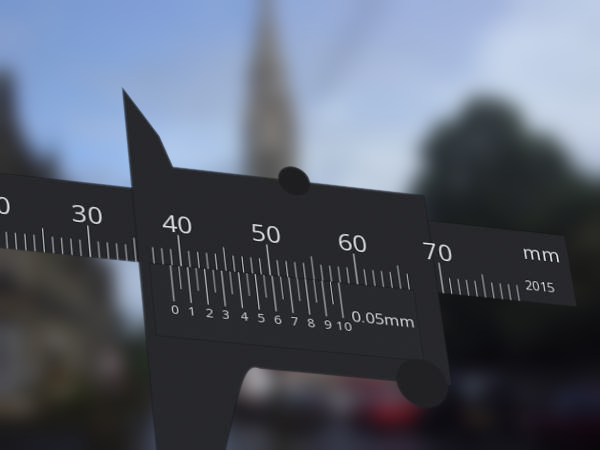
38.8 mm
